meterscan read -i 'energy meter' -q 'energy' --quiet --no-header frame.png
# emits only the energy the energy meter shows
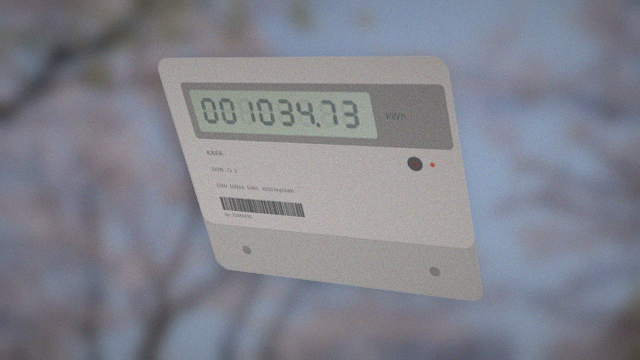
1034.73 kWh
